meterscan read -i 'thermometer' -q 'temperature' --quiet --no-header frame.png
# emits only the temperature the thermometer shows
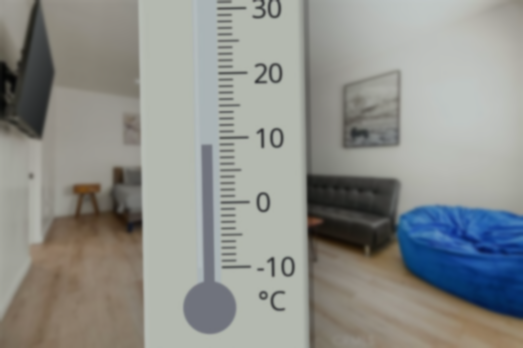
9 °C
